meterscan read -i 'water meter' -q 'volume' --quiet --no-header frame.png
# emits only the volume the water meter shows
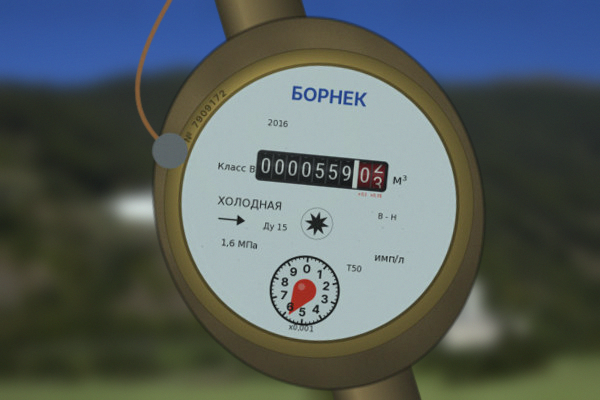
559.025 m³
